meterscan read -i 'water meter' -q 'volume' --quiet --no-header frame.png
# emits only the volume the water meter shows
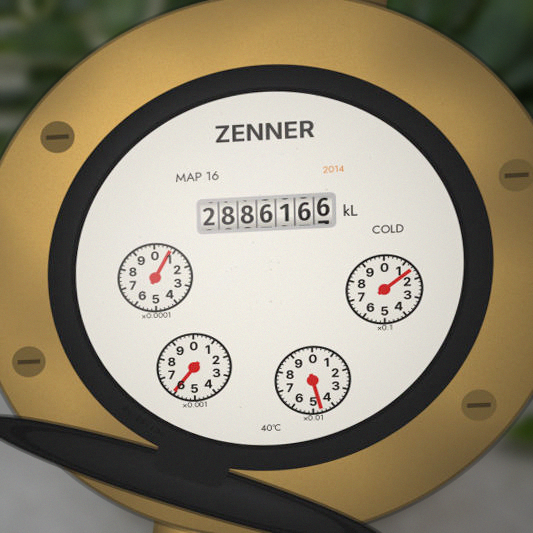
2886166.1460 kL
